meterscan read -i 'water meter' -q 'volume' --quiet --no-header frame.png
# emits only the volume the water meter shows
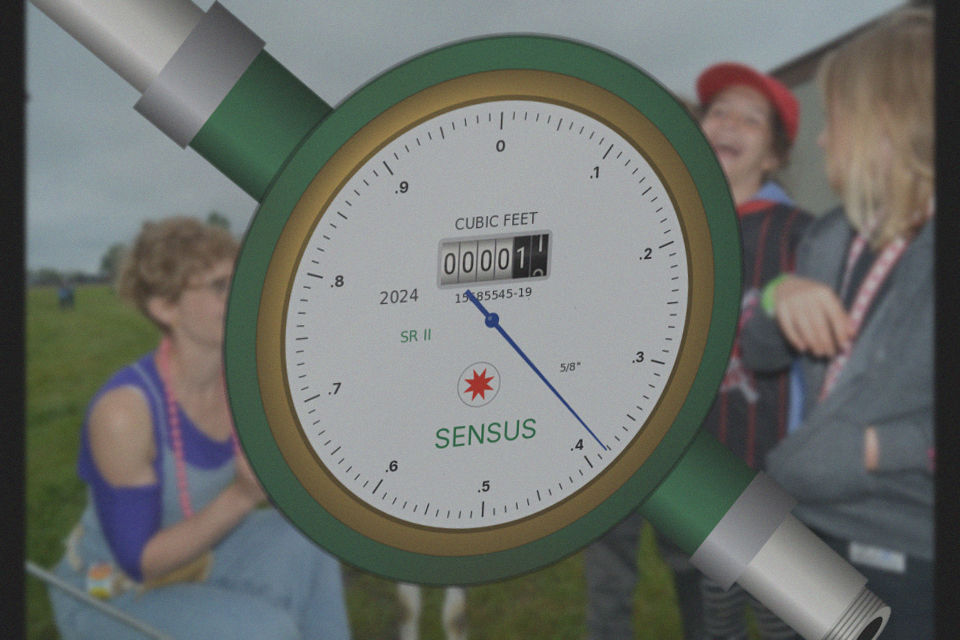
11.38 ft³
